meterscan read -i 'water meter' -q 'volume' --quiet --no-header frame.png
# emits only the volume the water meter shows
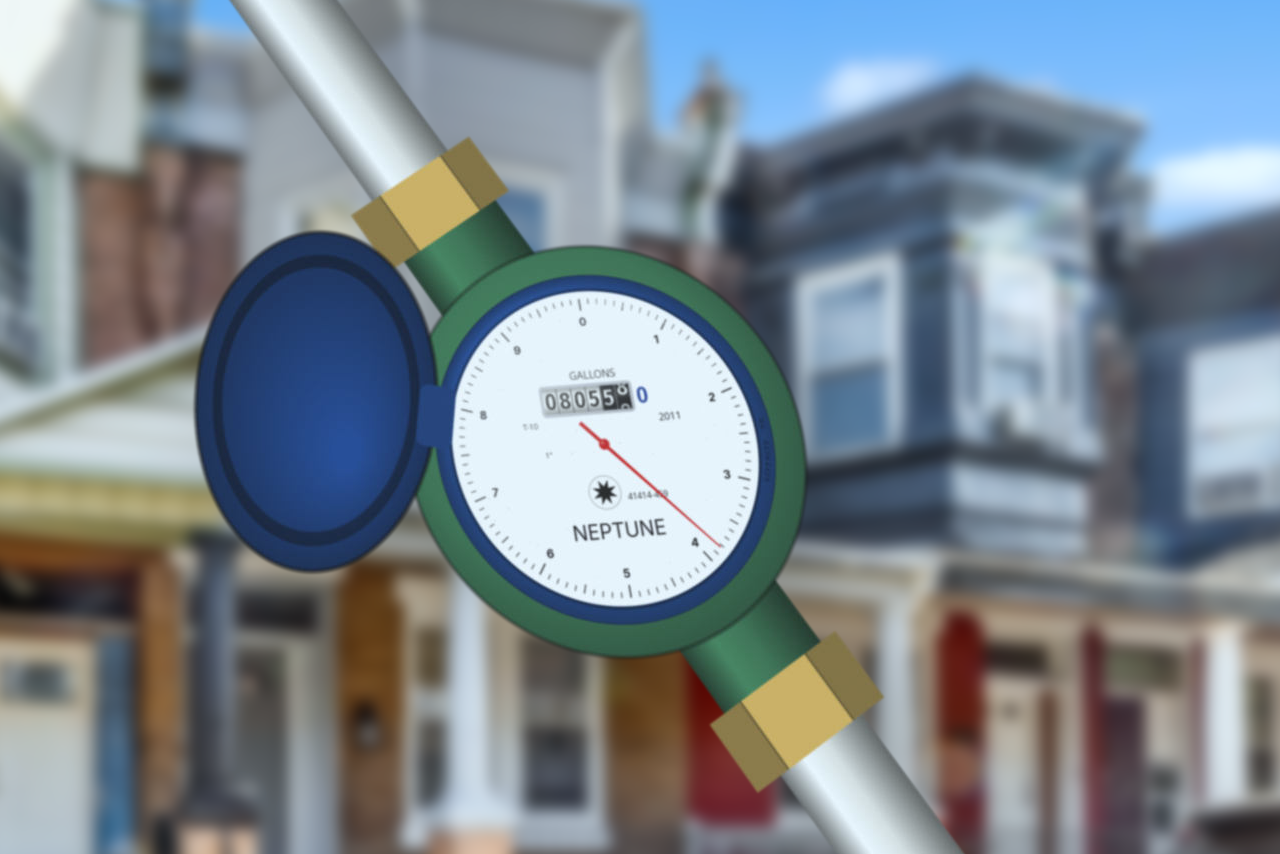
805583.8 gal
